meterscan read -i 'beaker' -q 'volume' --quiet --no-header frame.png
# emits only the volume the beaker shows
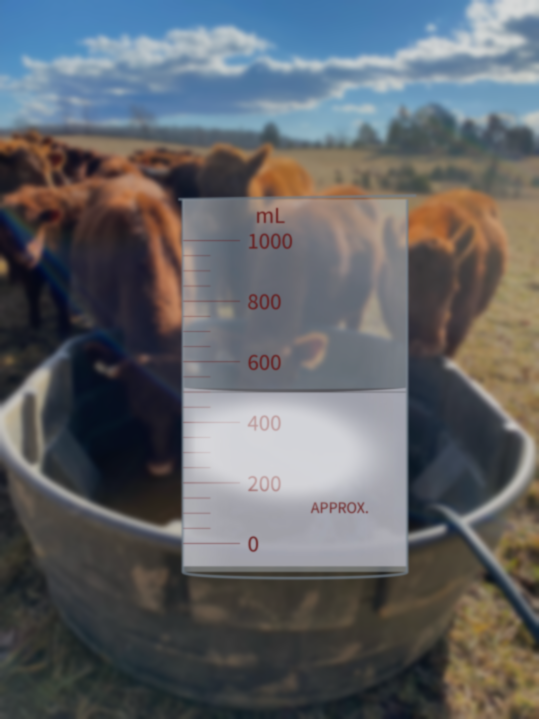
500 mL
